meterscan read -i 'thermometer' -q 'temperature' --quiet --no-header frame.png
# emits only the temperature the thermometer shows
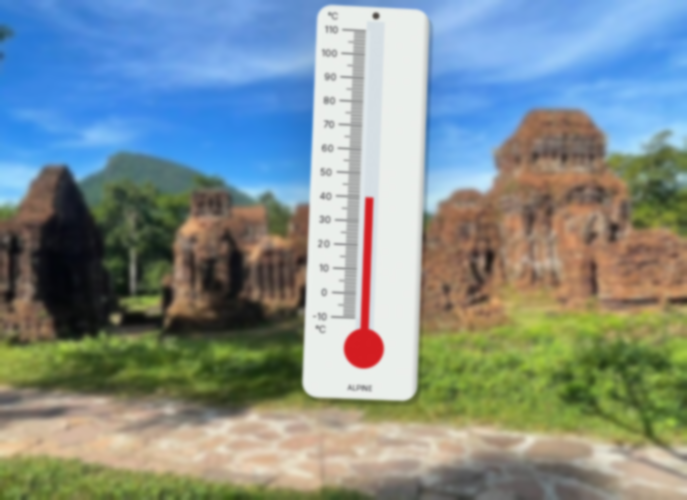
40 °C
